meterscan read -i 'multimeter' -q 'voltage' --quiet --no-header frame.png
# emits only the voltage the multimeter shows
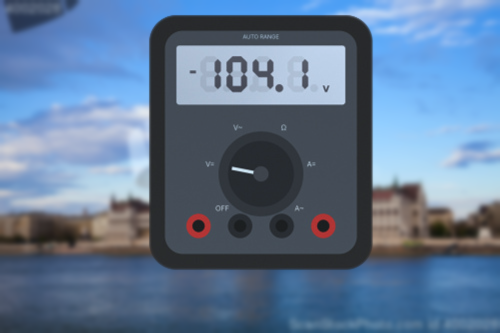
-104.1 V
